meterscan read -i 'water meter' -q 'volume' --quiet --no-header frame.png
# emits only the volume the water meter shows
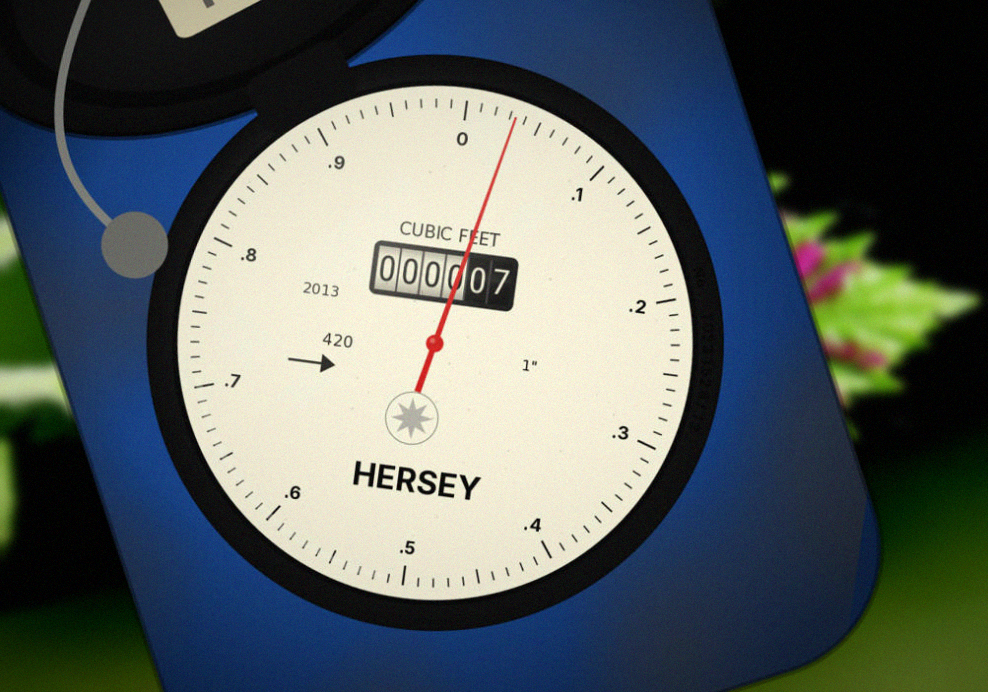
7.03 ft³
